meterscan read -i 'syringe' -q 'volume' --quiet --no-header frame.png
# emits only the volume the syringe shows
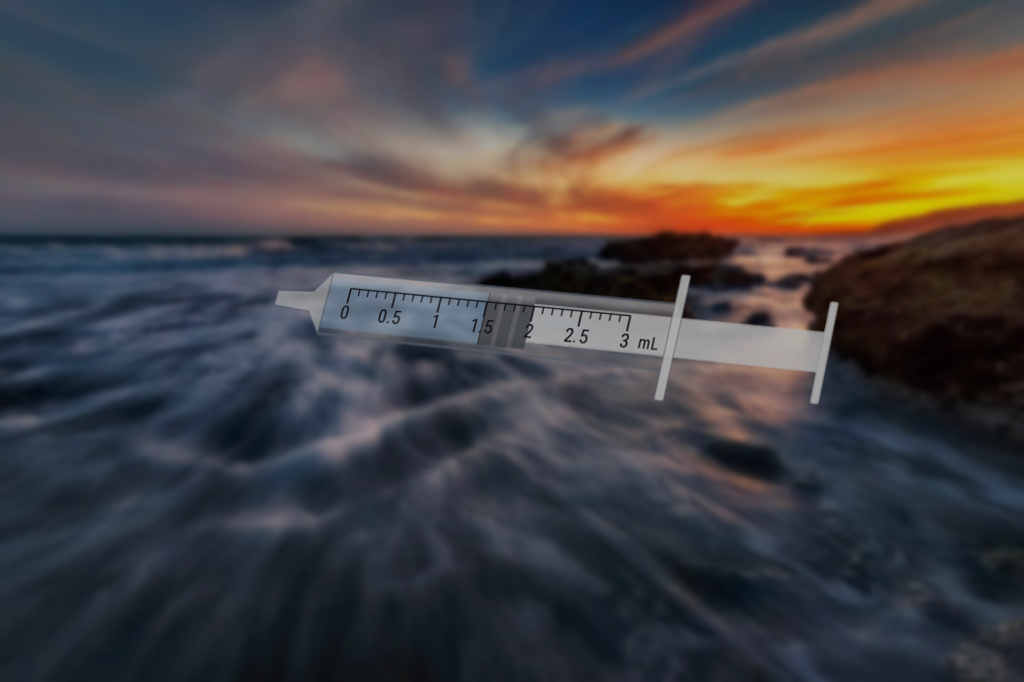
1.5 mL
